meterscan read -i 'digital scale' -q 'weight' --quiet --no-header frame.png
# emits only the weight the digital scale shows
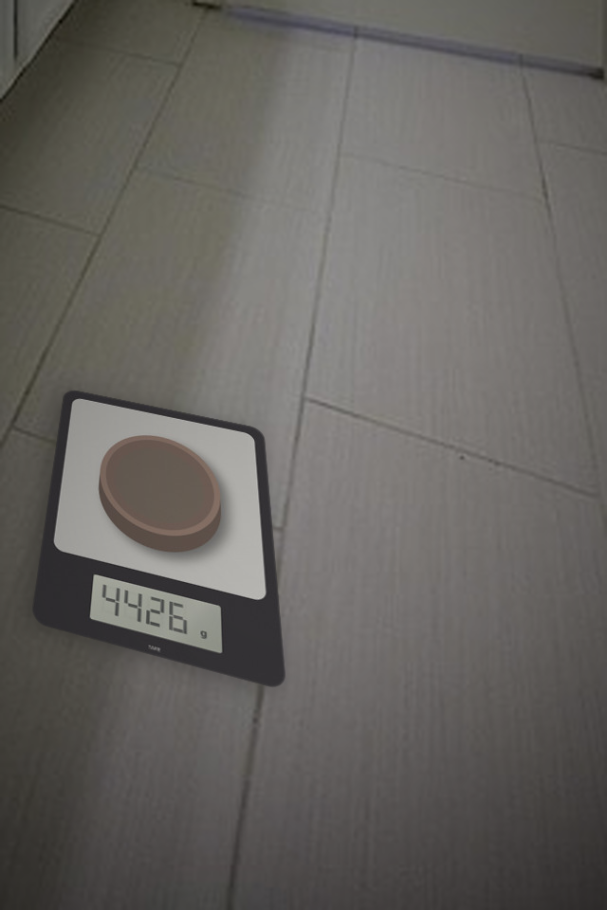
4426 g
